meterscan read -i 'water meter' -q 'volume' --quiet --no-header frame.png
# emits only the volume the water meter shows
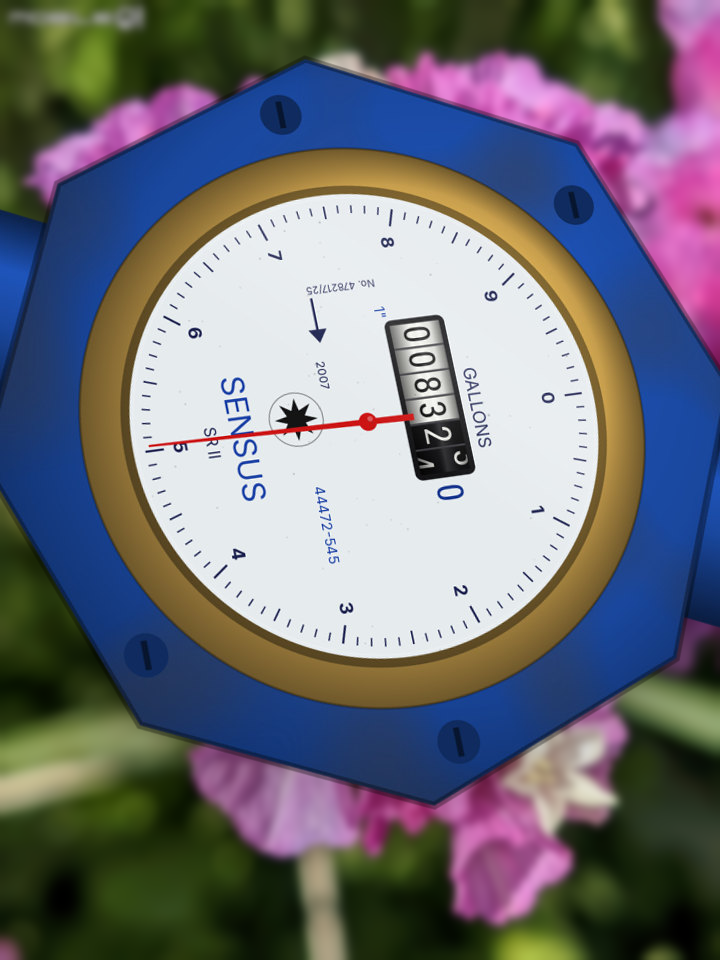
83235.0 gal
